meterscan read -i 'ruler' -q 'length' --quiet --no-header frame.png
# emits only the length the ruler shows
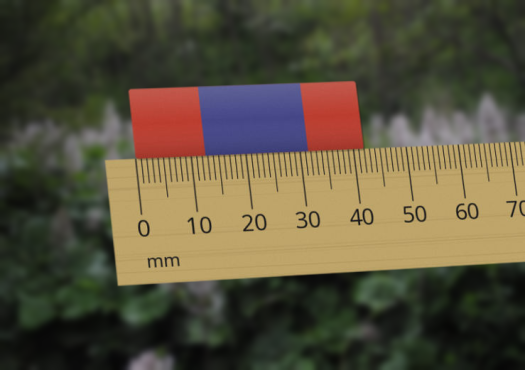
42 mm
